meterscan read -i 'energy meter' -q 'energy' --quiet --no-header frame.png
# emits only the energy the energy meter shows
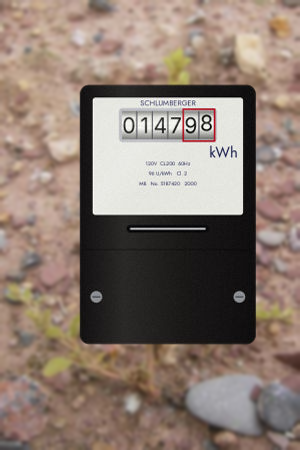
147.98 kWh
